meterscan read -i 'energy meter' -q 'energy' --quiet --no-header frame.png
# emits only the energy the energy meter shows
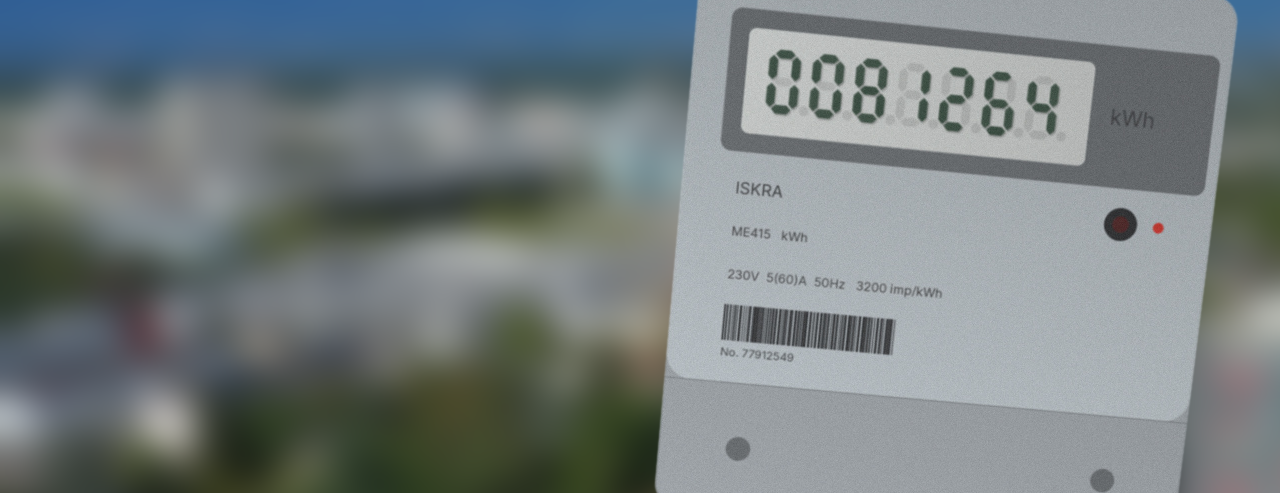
81264 kWh
